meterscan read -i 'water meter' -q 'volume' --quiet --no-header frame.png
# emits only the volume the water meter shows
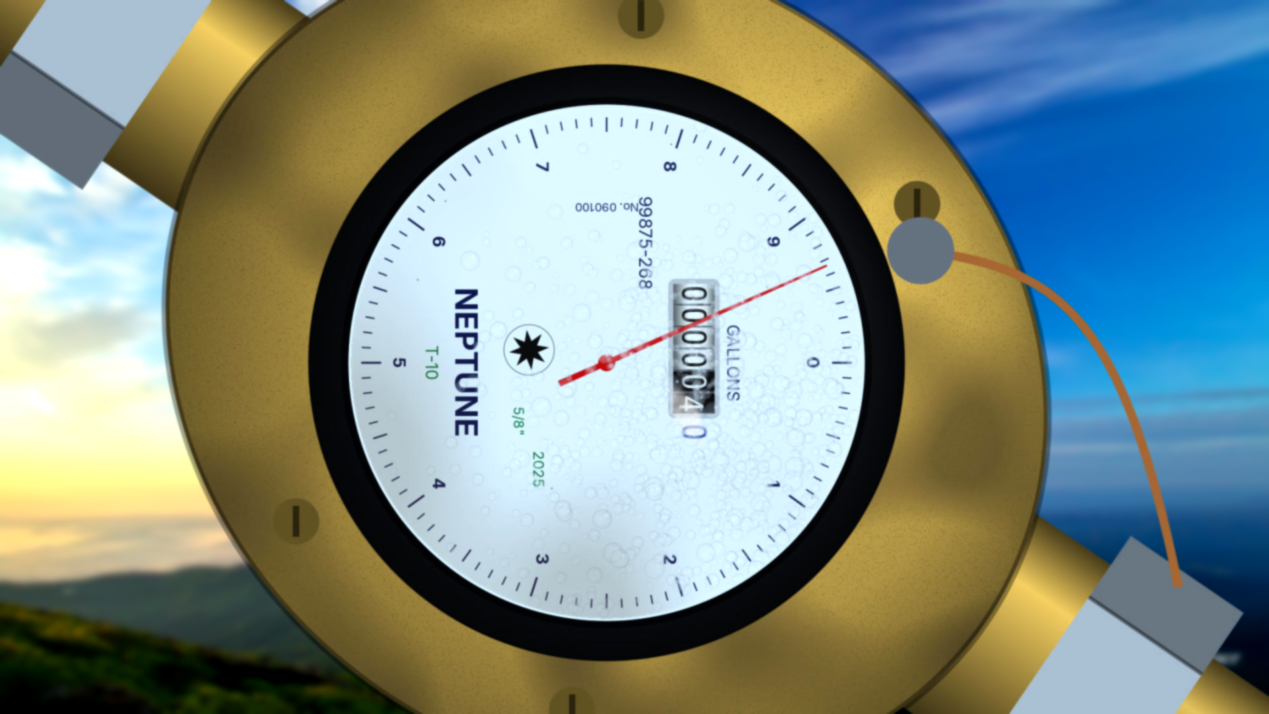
39.3 gal
